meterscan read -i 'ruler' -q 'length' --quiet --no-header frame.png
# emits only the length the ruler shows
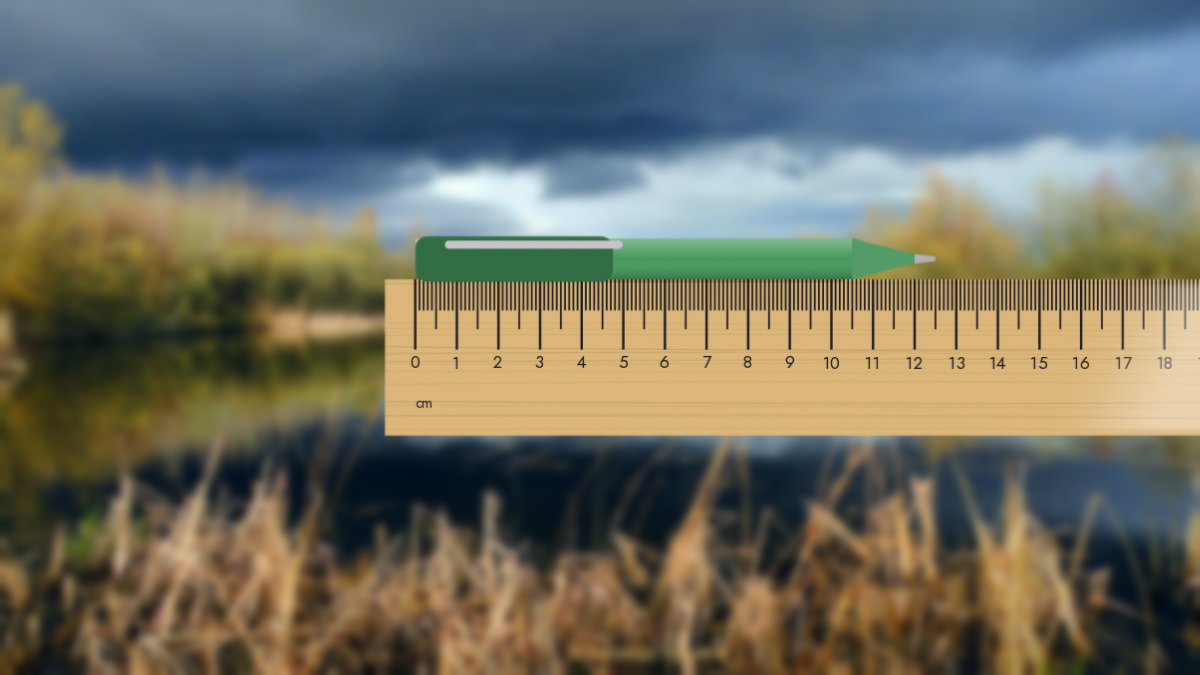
12.5 cm
